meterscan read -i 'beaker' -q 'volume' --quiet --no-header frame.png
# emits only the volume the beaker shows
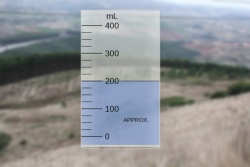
200 mL
